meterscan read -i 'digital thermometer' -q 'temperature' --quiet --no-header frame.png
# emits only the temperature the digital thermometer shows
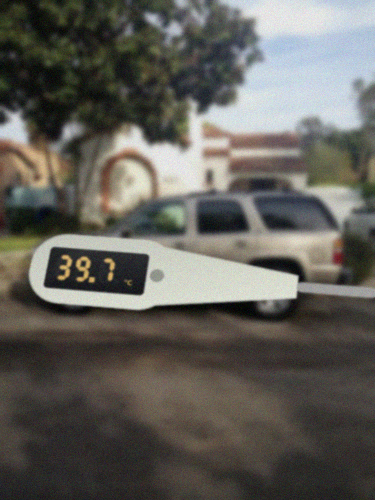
39.7 °C
